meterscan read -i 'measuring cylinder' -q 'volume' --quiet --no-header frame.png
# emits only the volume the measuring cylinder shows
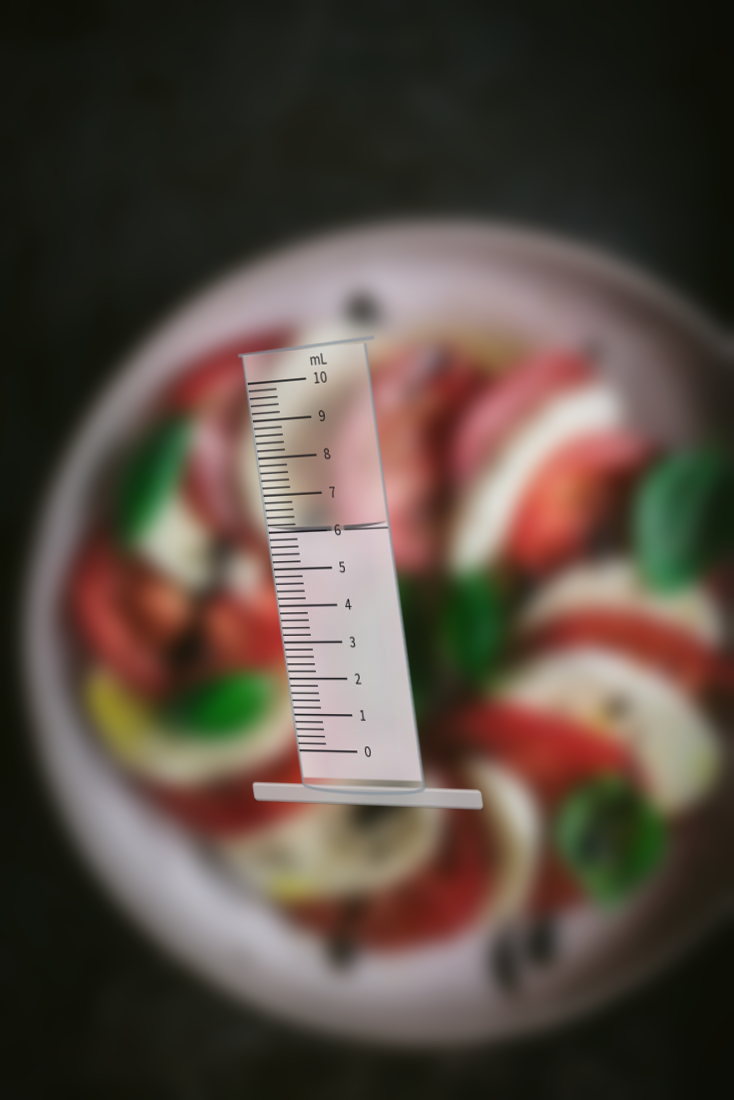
6 mL
